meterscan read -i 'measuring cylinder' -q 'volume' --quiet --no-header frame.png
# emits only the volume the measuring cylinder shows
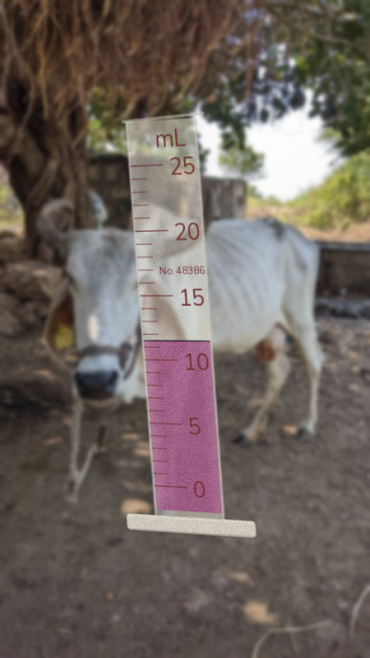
11.5 mL
